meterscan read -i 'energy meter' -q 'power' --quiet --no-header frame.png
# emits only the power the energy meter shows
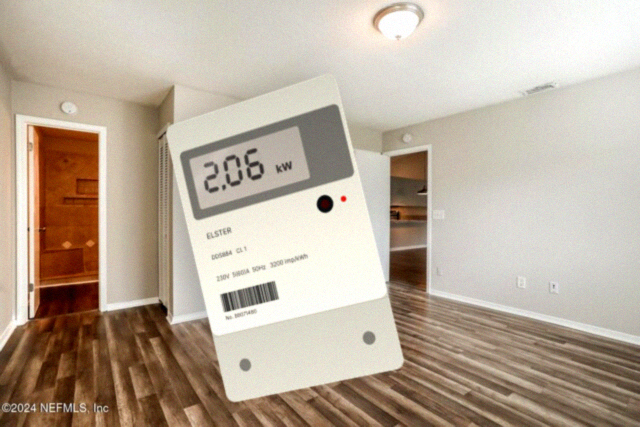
2.06 kW
